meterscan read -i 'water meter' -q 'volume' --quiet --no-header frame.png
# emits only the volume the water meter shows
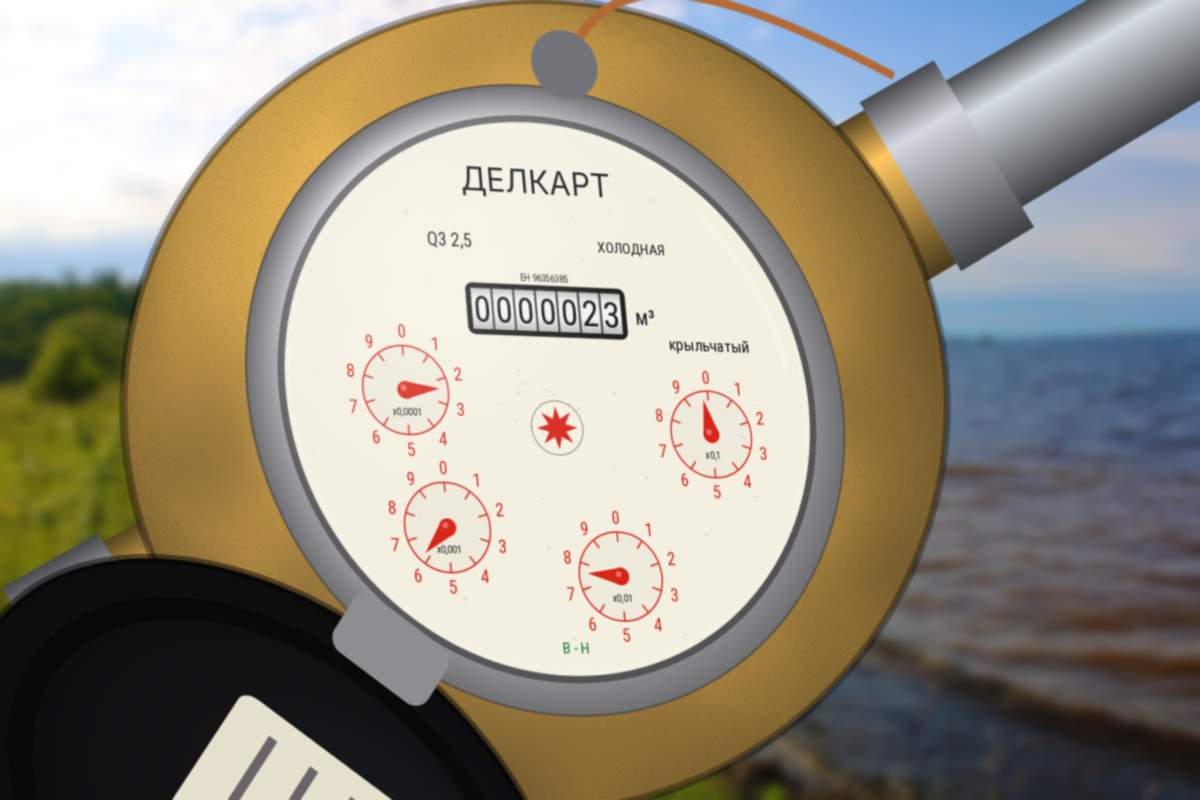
22.9762 m³
